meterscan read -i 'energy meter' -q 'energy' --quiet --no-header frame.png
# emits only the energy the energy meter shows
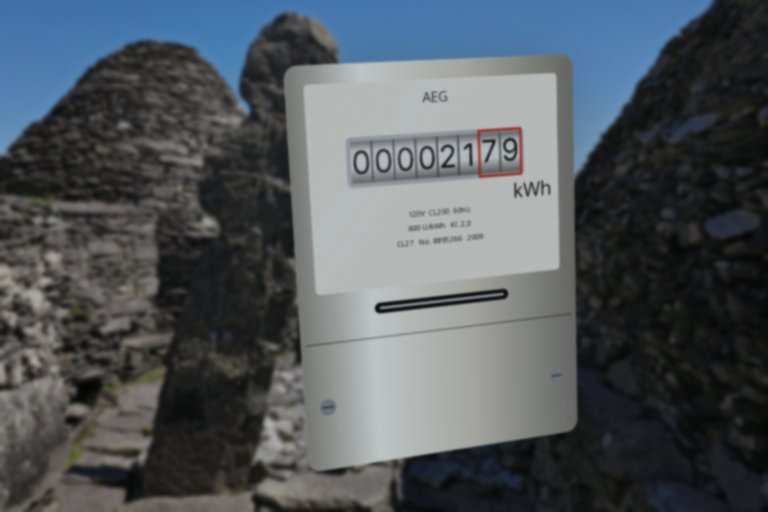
21.79 kWh
